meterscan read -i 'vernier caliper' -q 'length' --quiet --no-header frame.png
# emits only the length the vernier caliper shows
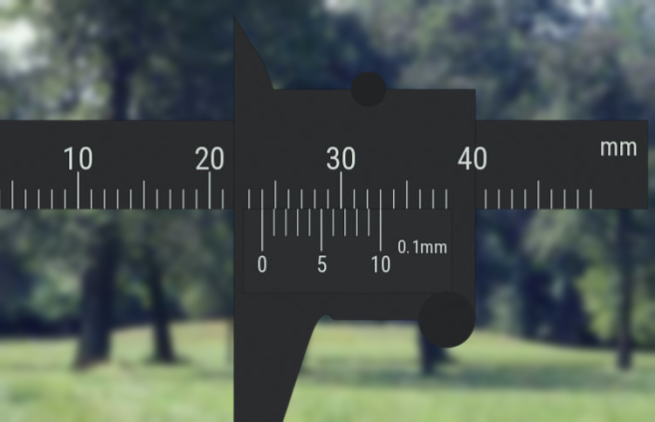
24.0 mm
